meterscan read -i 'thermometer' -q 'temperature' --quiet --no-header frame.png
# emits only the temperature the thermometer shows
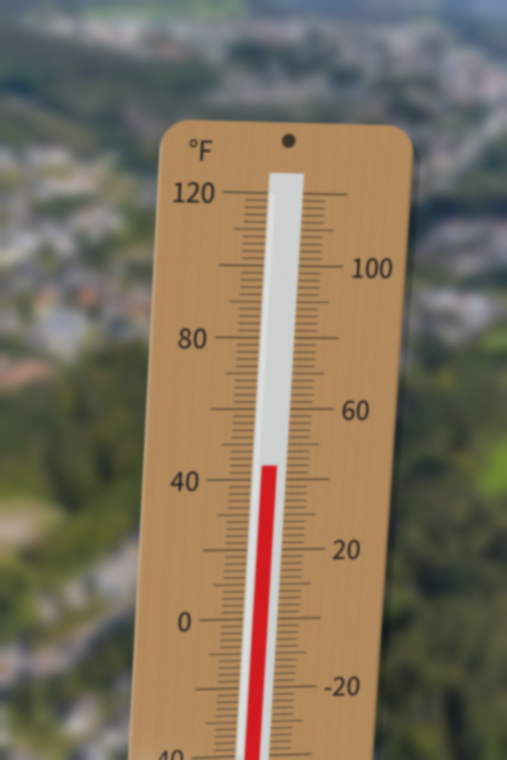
44 °F
